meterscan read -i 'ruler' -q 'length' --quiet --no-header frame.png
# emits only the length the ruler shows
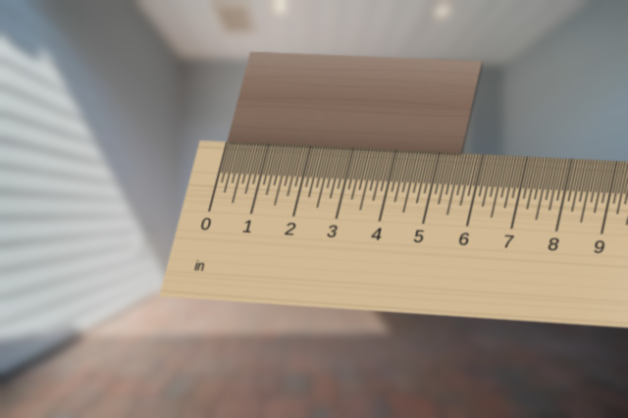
5.5 in
